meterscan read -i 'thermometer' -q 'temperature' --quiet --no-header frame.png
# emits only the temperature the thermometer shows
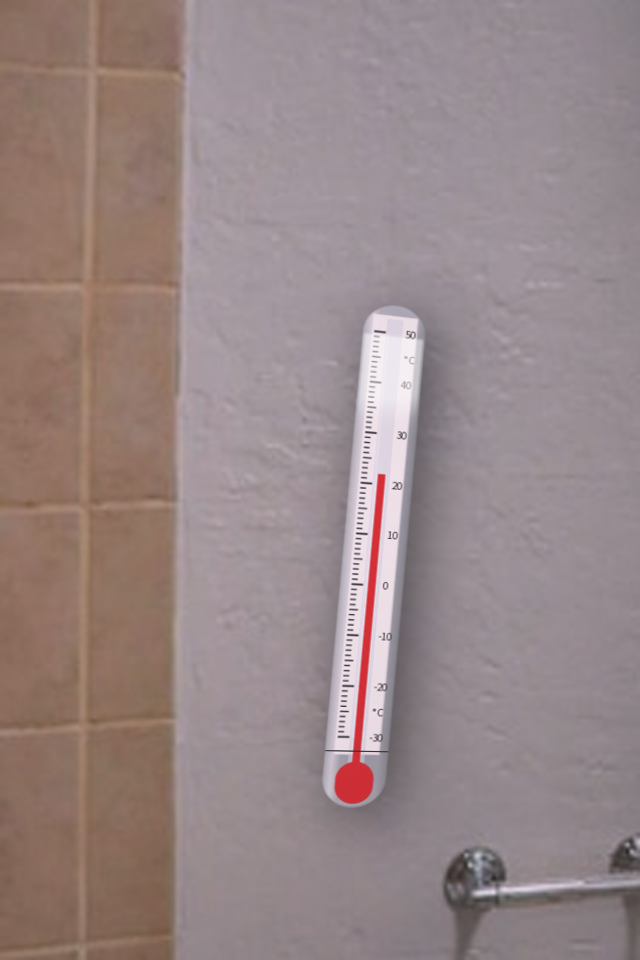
22 °C
